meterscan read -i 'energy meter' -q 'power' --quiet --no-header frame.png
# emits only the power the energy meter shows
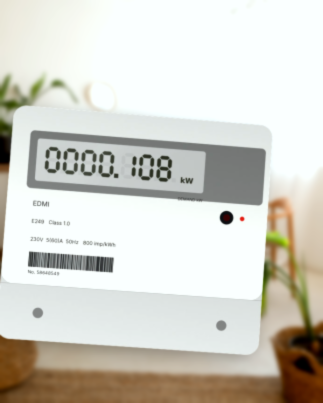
0.108 kW
